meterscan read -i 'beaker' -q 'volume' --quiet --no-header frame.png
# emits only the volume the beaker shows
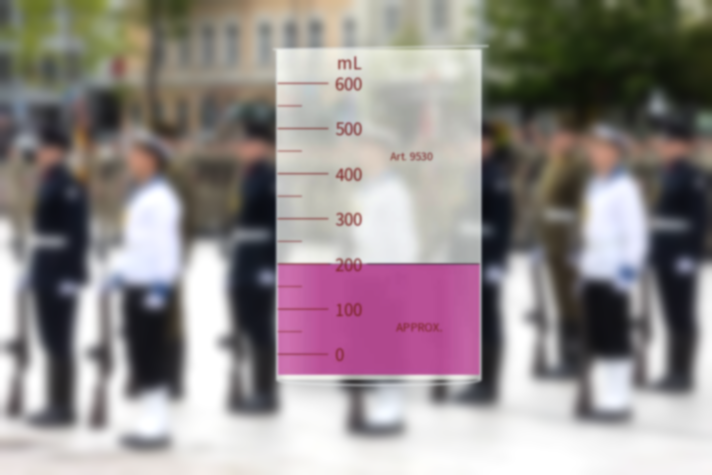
200 mL
